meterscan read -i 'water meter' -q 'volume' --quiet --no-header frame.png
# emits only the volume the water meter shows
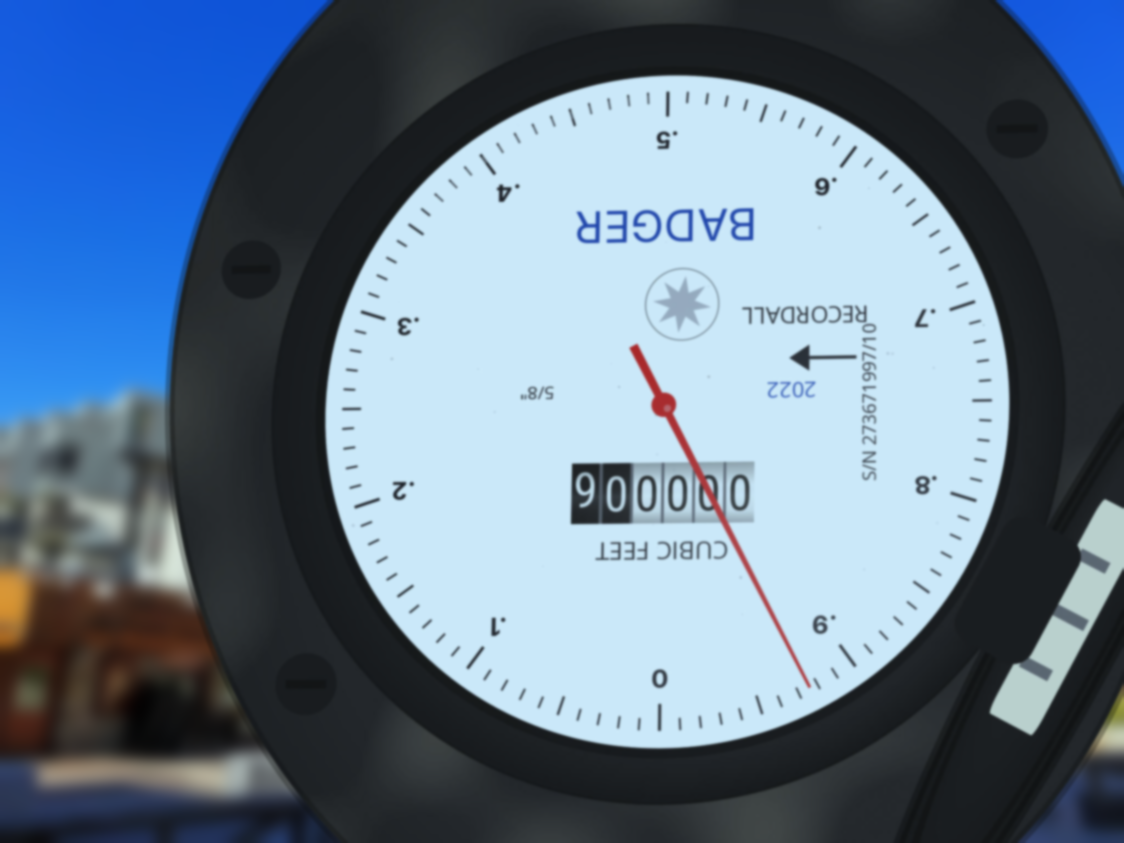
5.92 ft³
